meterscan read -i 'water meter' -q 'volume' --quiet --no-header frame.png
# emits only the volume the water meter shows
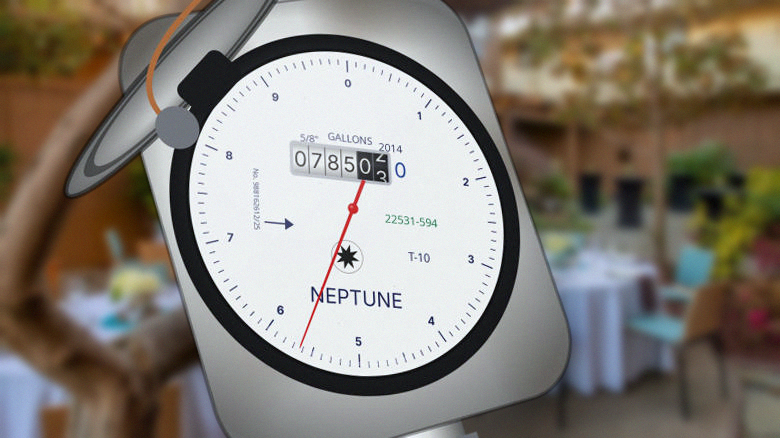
785025.6 gal
